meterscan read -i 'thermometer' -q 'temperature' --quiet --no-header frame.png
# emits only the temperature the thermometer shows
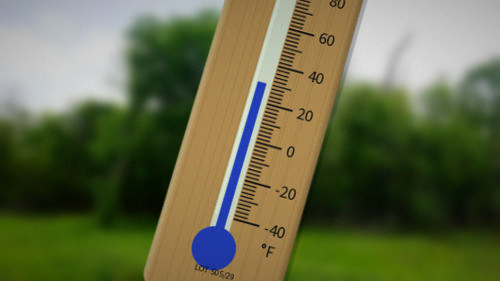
30 °F
